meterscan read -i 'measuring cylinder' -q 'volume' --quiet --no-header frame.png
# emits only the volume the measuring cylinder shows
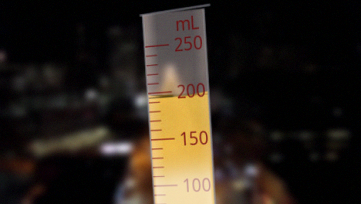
195 mL
